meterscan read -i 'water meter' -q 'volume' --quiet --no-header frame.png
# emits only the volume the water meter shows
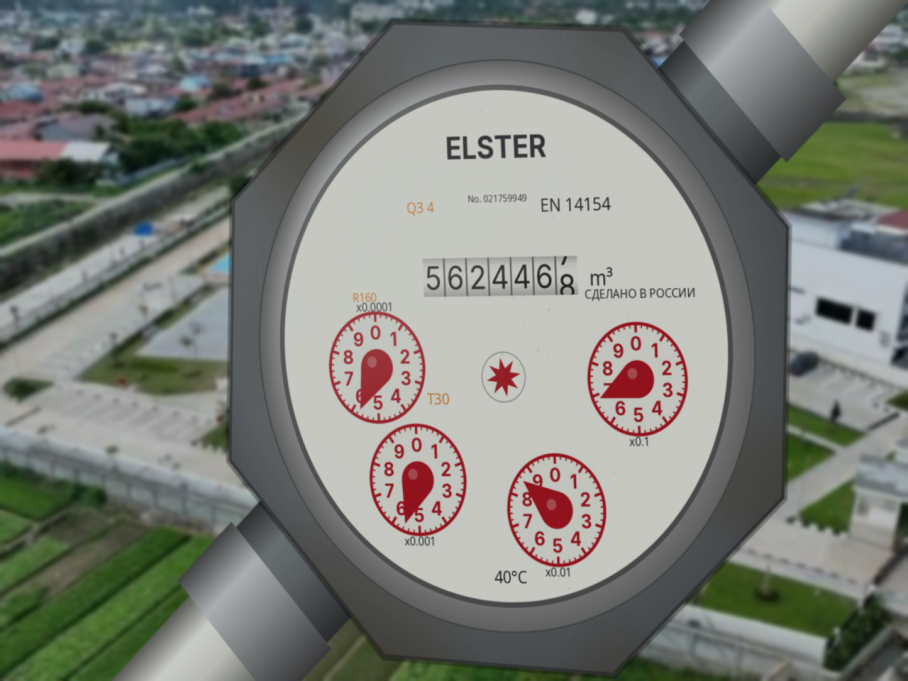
5624467.6855 m³
